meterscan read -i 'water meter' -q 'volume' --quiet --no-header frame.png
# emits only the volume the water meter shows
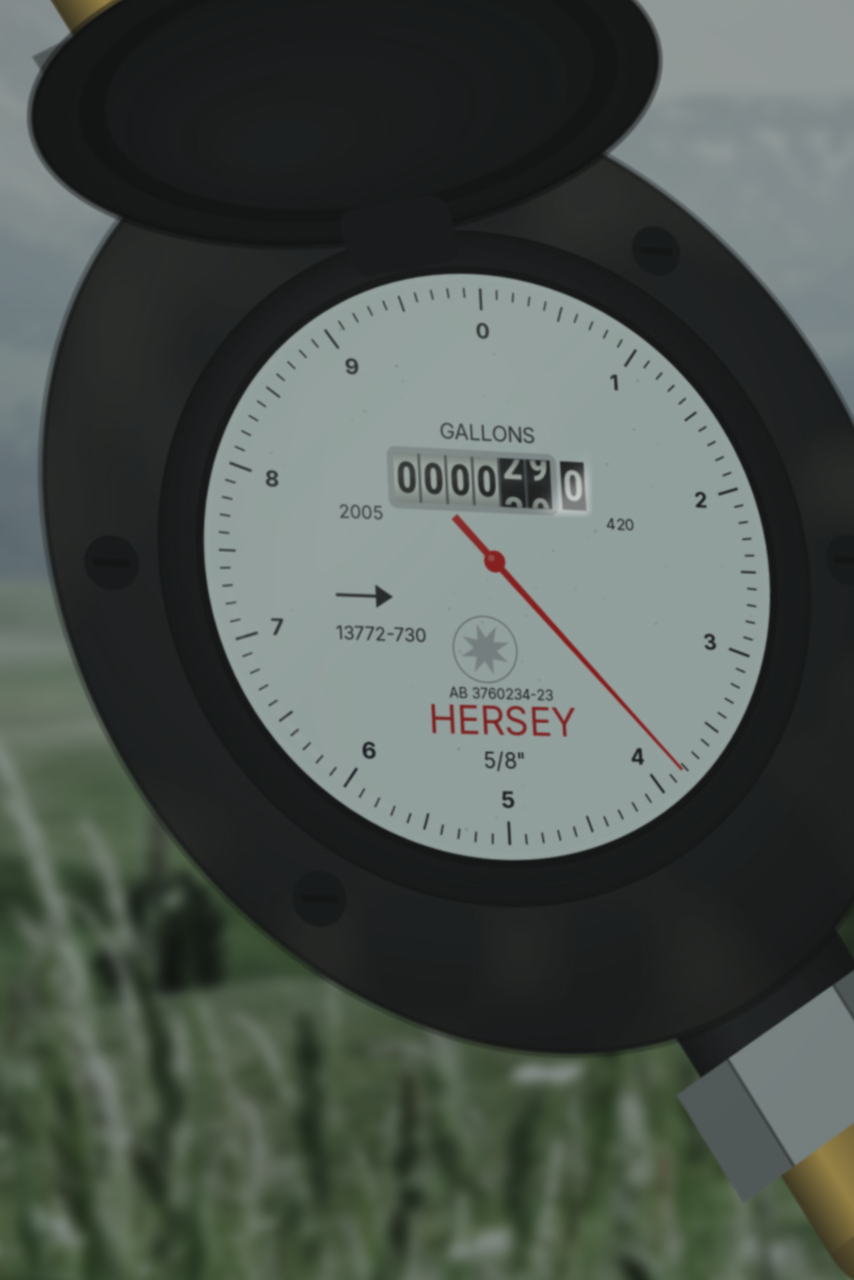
293.8 gal
